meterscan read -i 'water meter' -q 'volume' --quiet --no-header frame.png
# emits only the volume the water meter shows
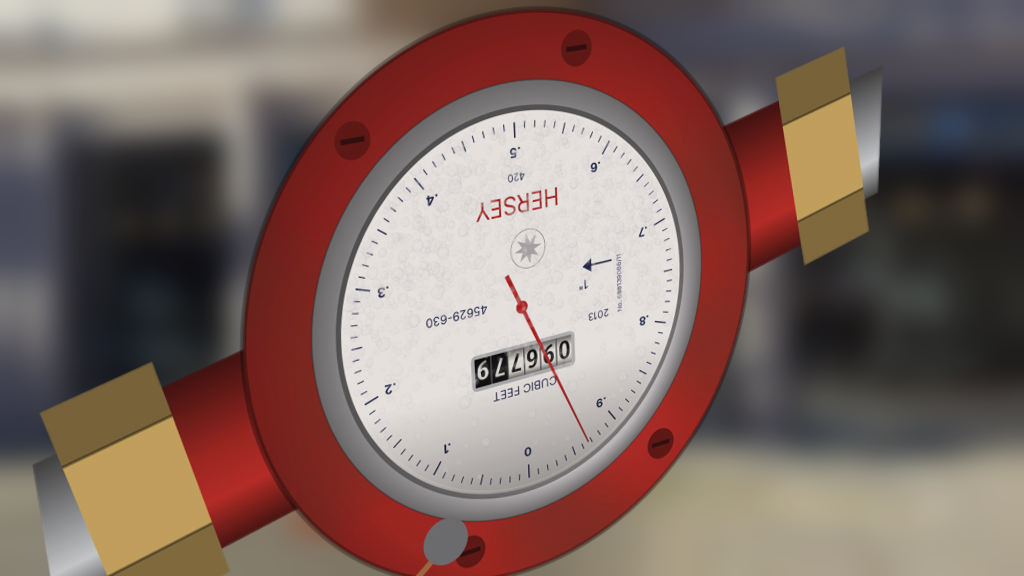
96778.93 ft³
